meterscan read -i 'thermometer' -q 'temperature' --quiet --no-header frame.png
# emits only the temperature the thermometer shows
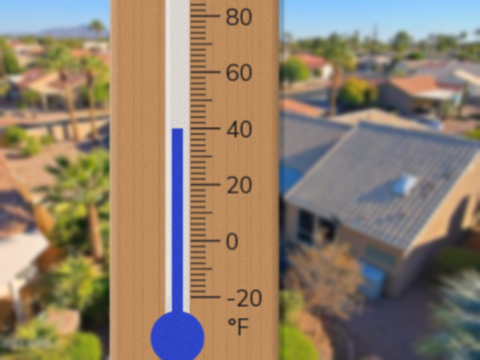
40 °F
